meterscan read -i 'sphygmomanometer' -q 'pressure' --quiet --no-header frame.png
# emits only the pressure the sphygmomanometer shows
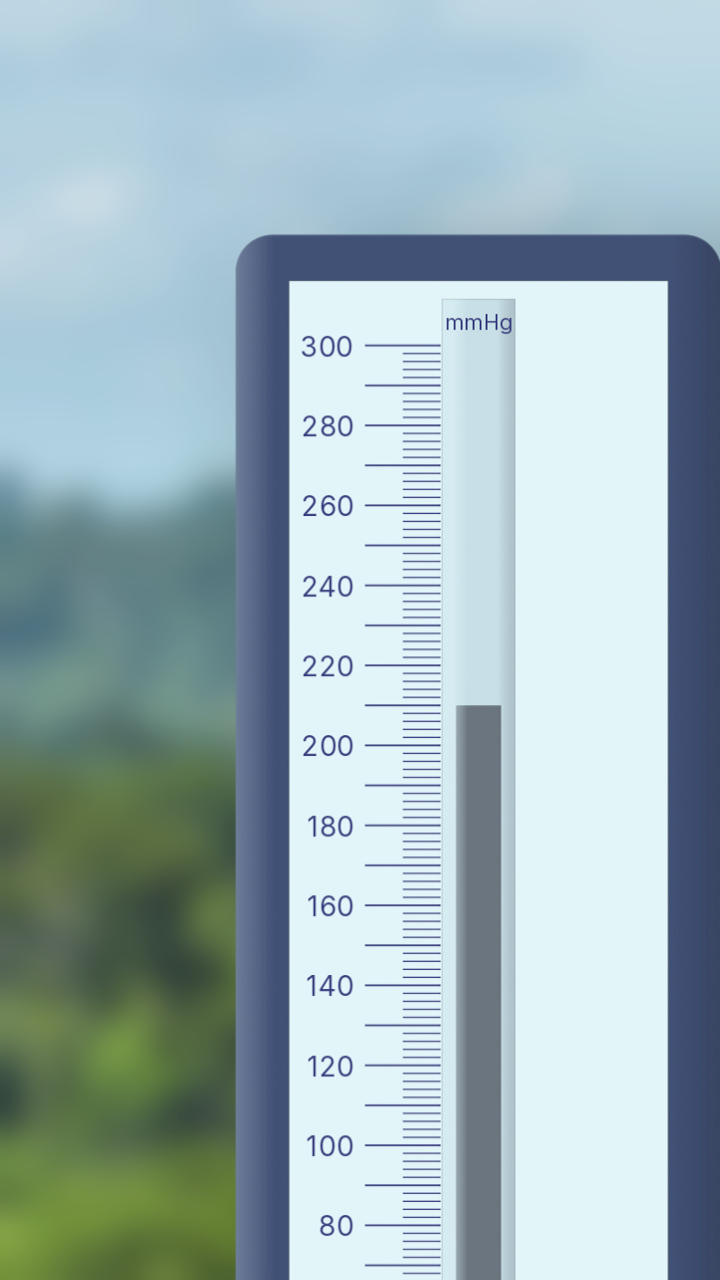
210 mmHg
